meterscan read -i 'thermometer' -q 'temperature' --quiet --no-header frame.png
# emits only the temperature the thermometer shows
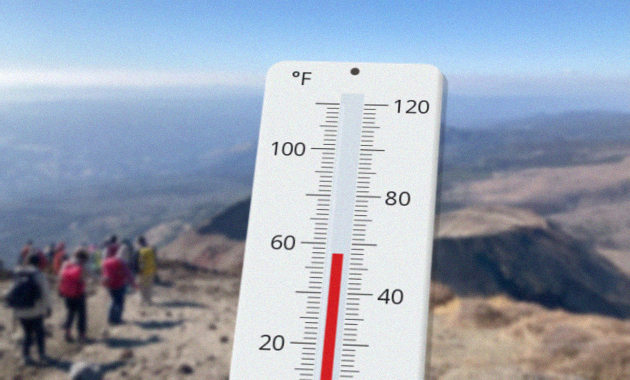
56 °F
